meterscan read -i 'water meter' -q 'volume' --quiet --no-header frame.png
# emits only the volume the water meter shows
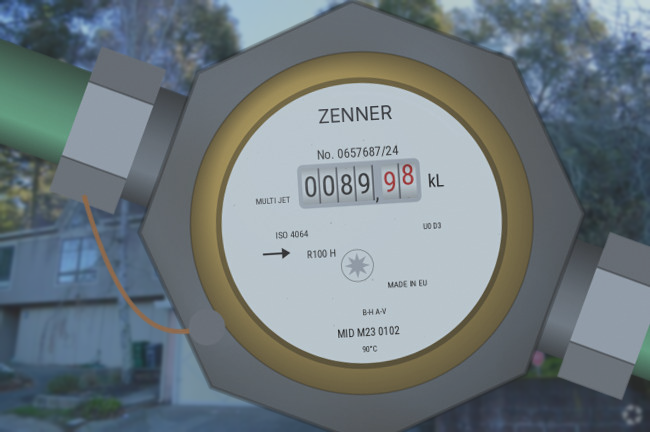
89.98 kL
